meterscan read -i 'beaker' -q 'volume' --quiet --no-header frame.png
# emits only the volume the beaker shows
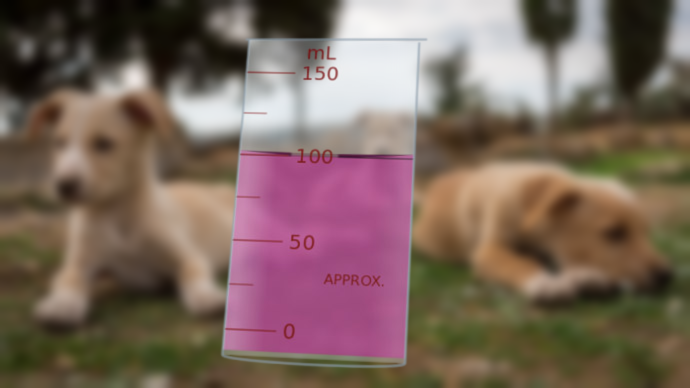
100 mL
